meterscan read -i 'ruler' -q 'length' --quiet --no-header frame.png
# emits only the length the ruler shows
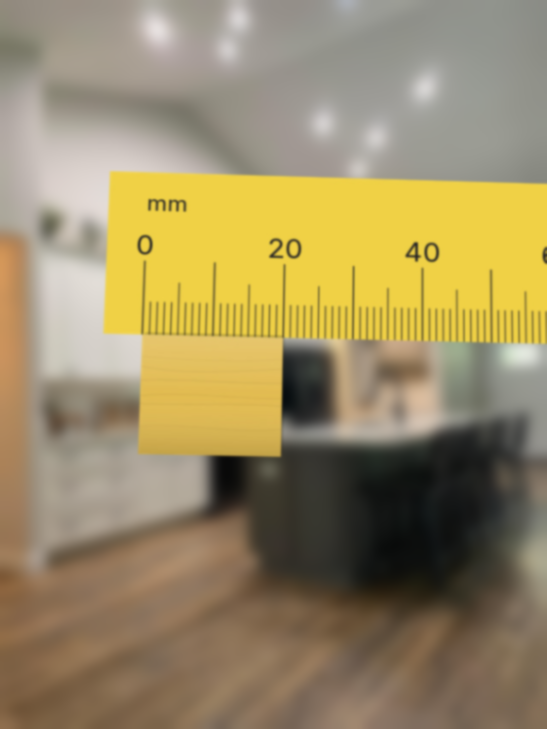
20 mm
